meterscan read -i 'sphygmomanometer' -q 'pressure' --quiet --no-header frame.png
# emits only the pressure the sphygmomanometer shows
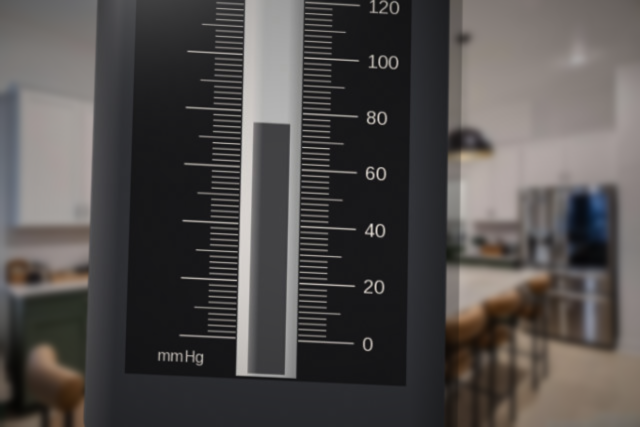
76 mmHg
